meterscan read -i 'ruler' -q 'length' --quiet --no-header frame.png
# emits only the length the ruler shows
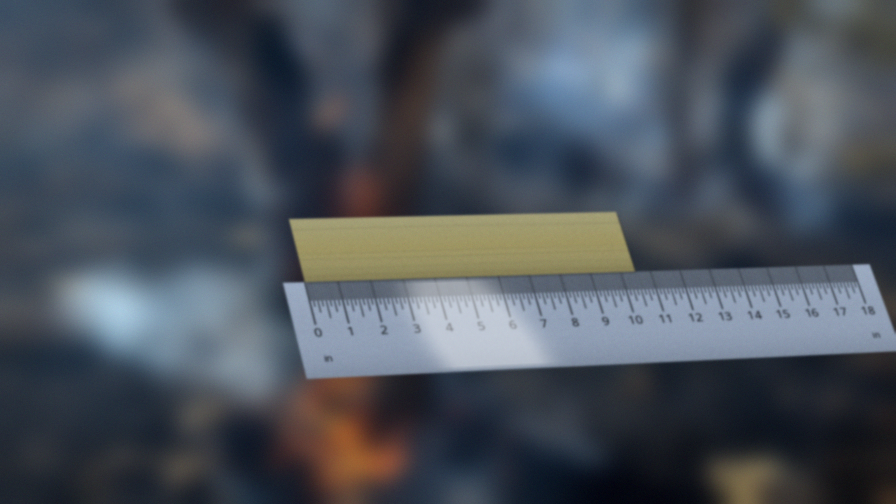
10.5 in
